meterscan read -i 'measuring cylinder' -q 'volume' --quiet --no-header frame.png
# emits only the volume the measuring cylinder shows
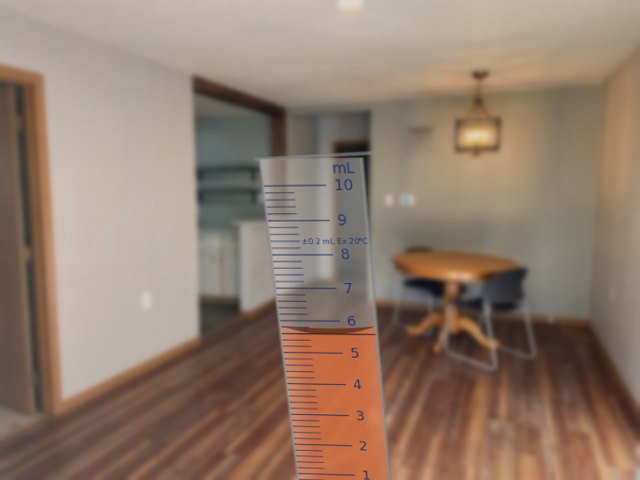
5.6 mL
